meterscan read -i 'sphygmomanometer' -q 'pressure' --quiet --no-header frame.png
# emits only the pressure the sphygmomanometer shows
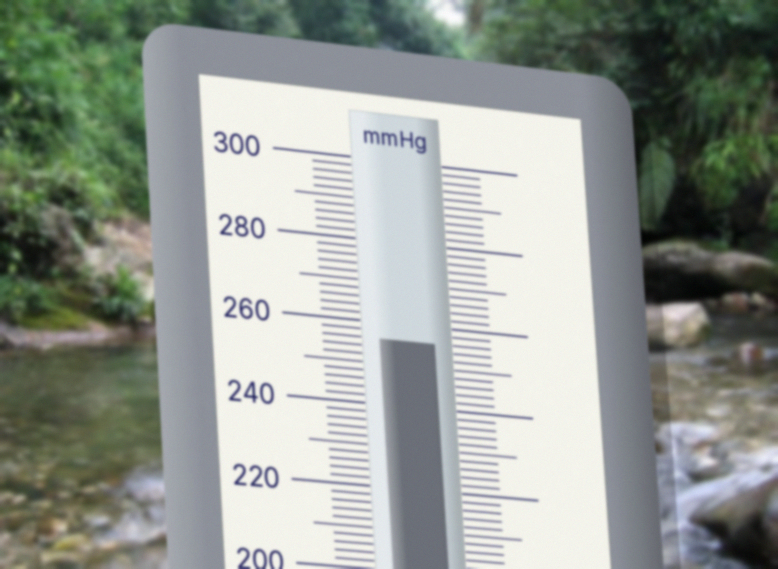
256 mmHg
